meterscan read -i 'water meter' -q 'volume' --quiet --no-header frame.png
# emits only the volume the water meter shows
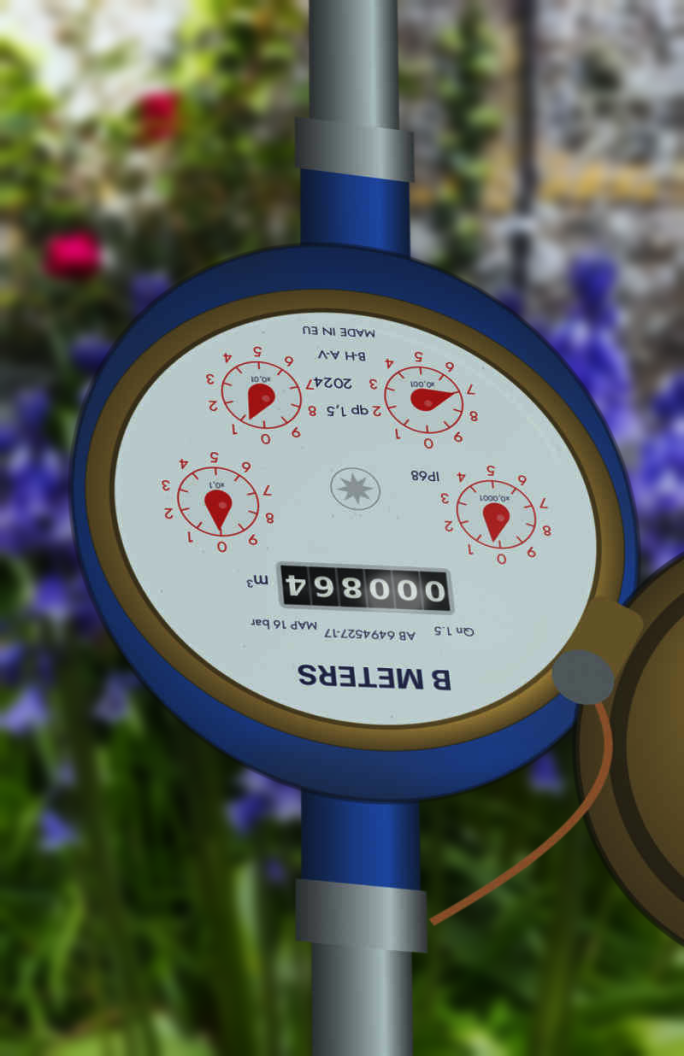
864.0070 m³
